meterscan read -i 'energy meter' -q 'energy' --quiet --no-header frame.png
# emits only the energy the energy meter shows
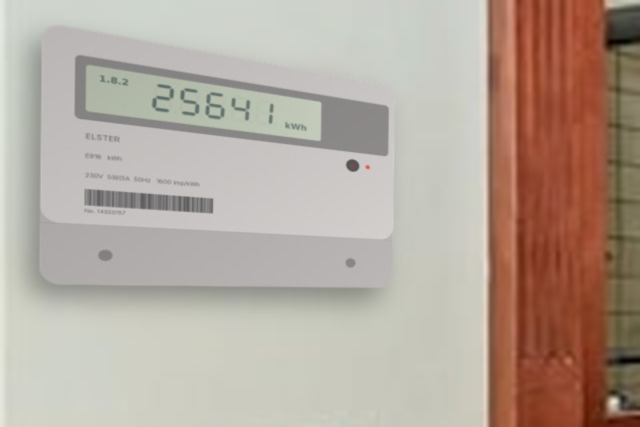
25641 kWh
